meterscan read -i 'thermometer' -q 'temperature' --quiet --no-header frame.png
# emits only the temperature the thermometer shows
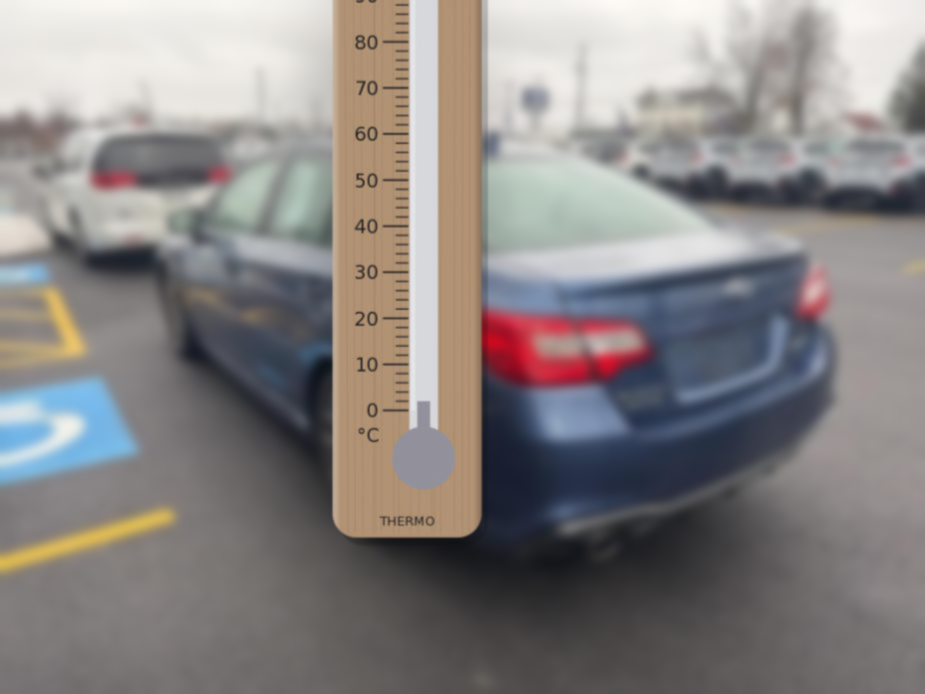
2 °C
